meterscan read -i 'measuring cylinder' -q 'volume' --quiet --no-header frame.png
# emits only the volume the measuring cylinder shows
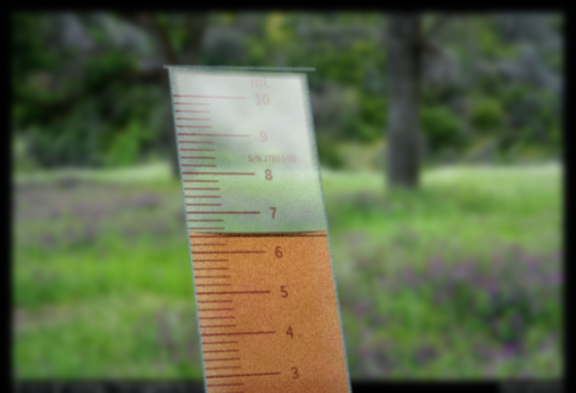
6.4 mL
